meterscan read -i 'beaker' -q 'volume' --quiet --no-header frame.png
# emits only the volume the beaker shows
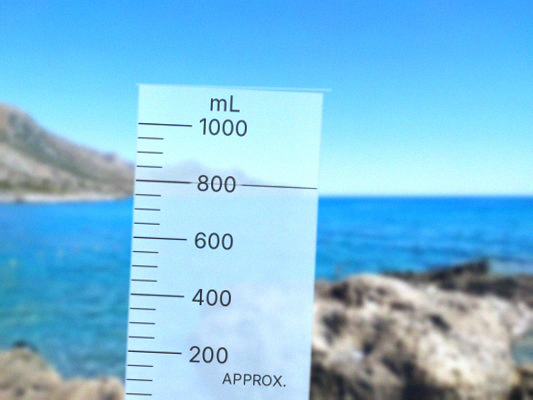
800 mL
